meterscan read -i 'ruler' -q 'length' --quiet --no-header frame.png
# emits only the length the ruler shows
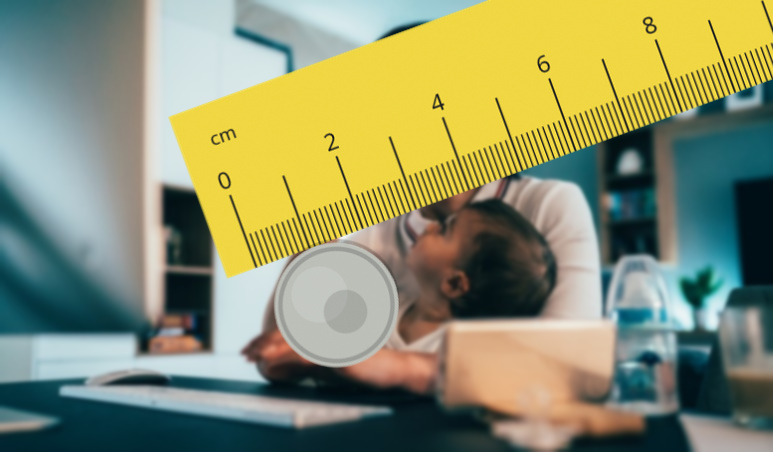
2.2 cm
